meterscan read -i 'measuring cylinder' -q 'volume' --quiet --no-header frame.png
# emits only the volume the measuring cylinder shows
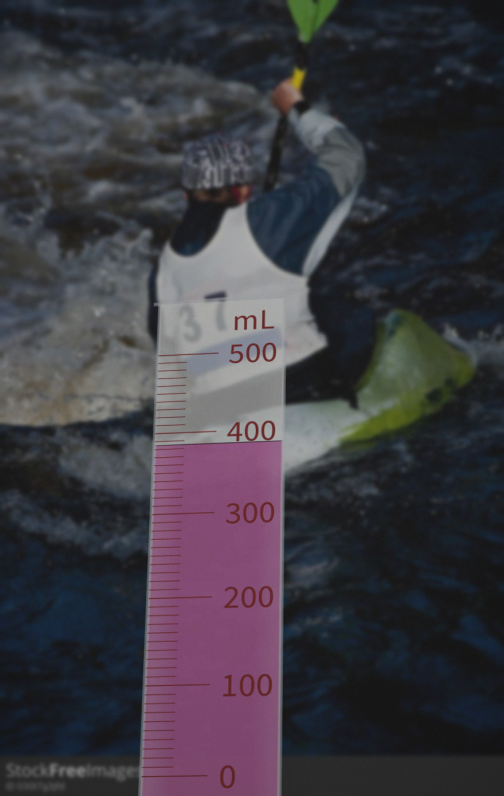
385 mL
